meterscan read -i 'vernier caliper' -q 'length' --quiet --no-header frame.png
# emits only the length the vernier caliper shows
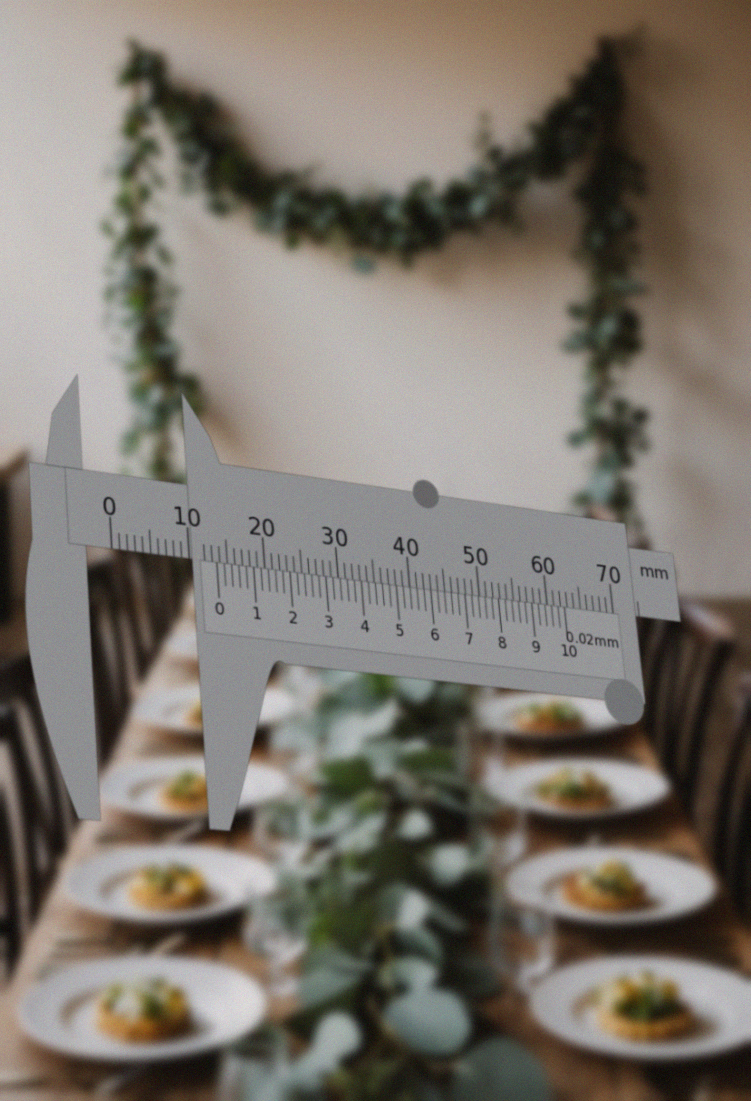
13.6 mm
